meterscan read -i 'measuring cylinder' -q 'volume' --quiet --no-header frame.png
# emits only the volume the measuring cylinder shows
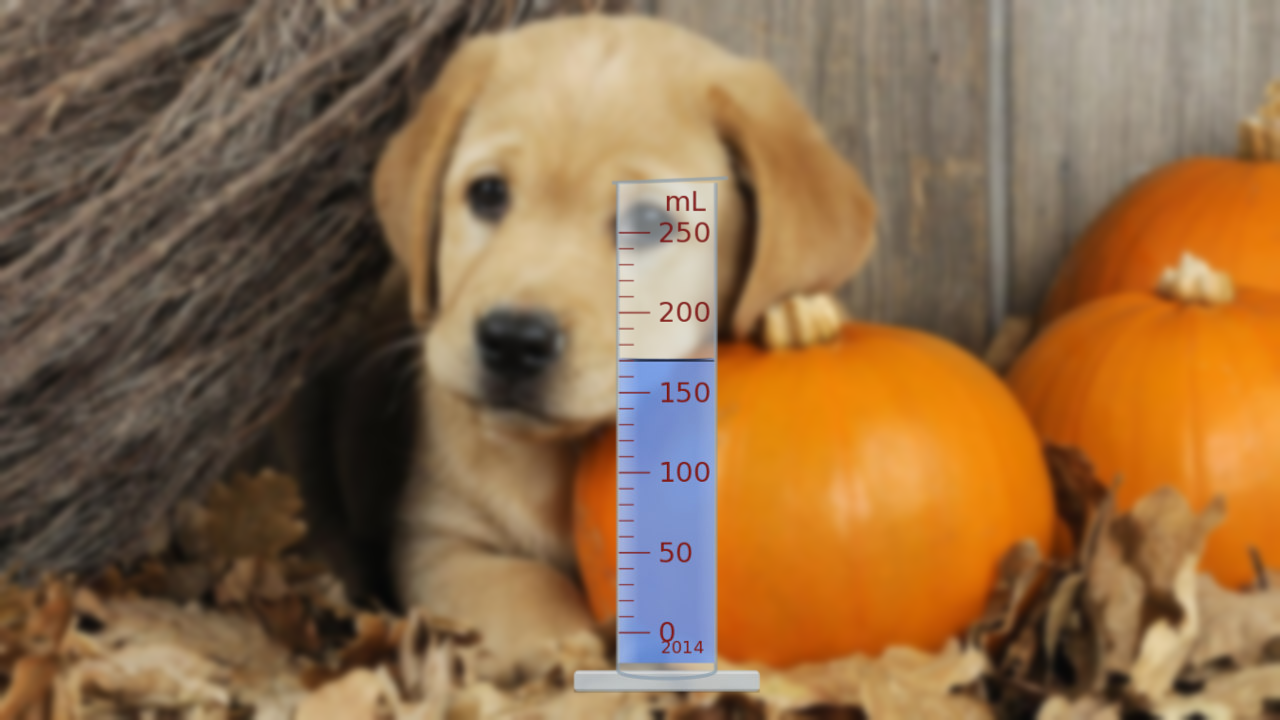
170 mL
